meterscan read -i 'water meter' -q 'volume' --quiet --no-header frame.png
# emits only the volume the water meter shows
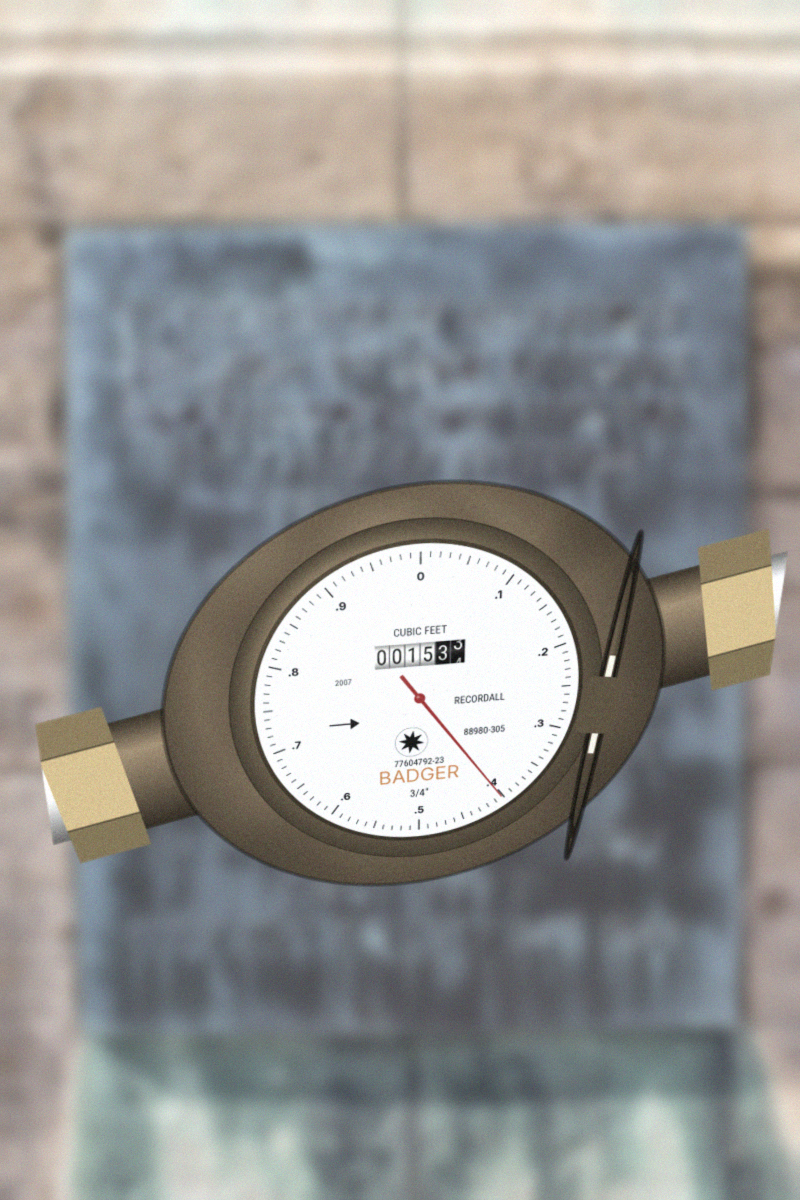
1533.40 ft³
